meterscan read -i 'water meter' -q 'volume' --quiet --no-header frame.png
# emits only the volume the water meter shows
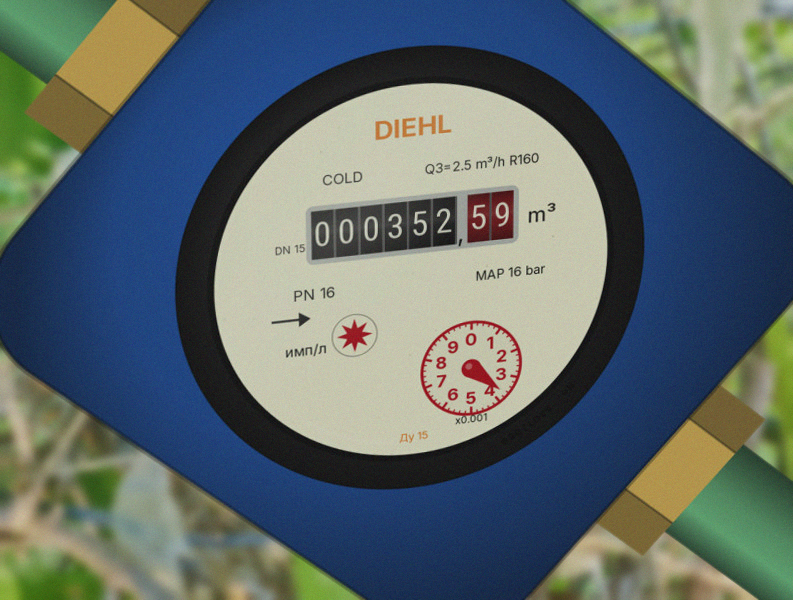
352.593 m³
